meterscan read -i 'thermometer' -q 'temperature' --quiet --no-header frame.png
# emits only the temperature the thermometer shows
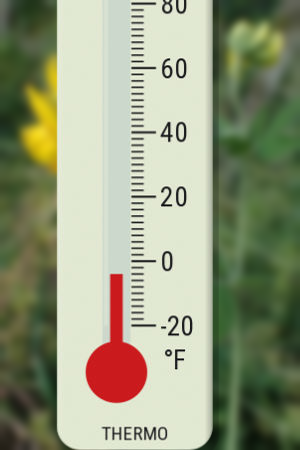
-4 °F
